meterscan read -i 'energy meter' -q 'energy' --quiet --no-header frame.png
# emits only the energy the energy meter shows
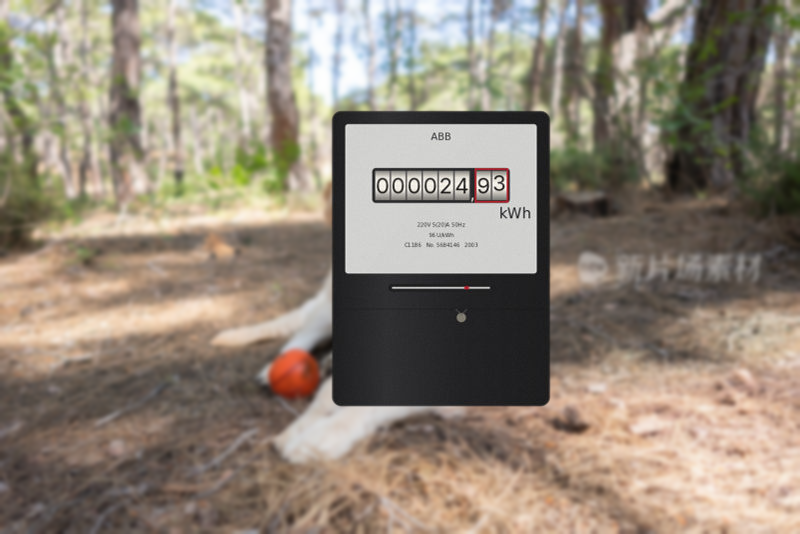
24.93 kWh
